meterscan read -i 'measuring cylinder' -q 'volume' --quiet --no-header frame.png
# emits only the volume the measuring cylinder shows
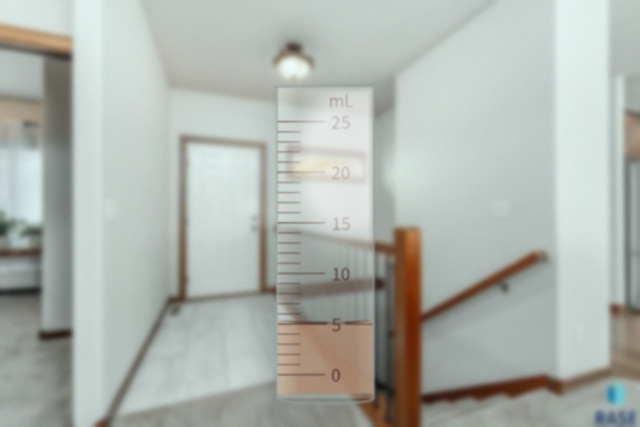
5 mL
